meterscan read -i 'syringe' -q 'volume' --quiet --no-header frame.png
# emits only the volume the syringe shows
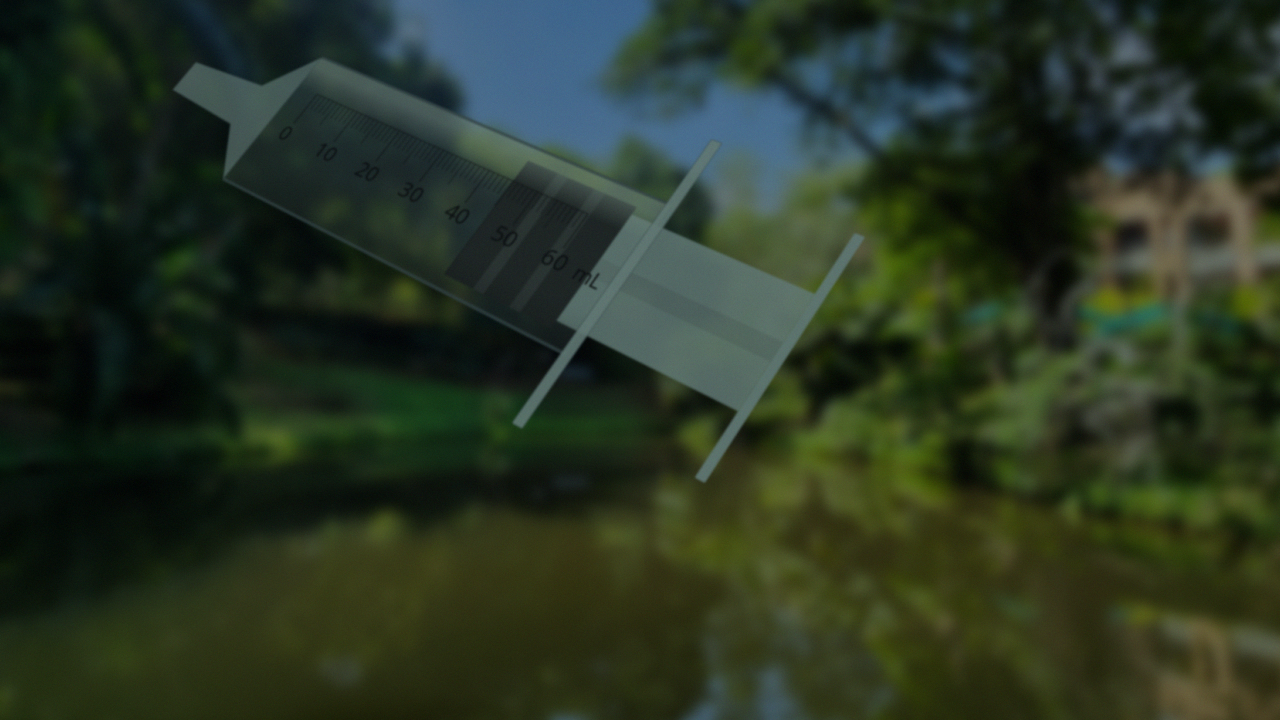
45 mL
